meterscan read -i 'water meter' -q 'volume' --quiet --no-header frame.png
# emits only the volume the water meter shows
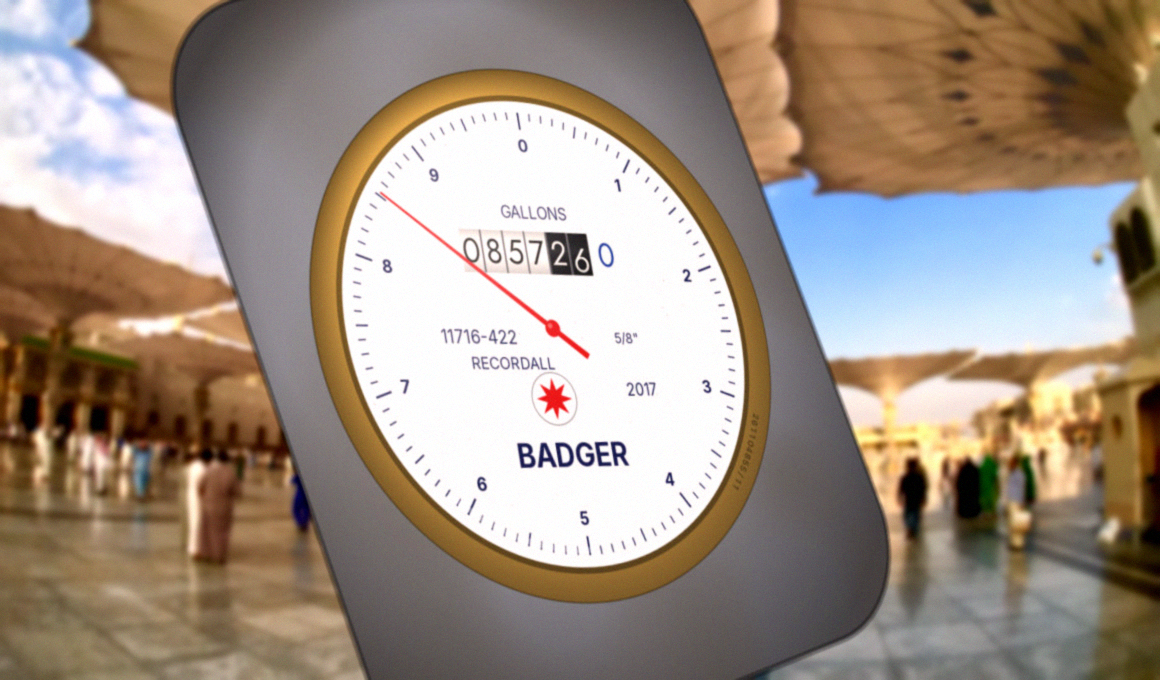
857258.5 gal
